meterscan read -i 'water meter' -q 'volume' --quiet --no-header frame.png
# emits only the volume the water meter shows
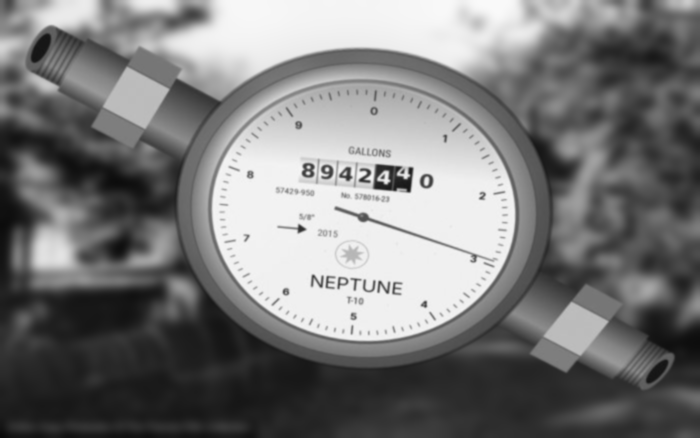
8942442.9 gal
